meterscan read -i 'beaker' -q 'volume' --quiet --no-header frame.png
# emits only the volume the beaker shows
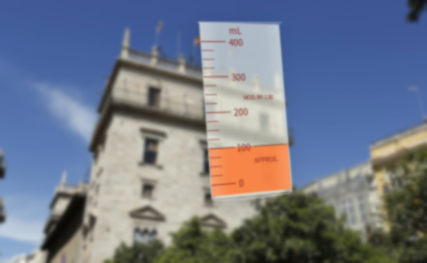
100 mL
